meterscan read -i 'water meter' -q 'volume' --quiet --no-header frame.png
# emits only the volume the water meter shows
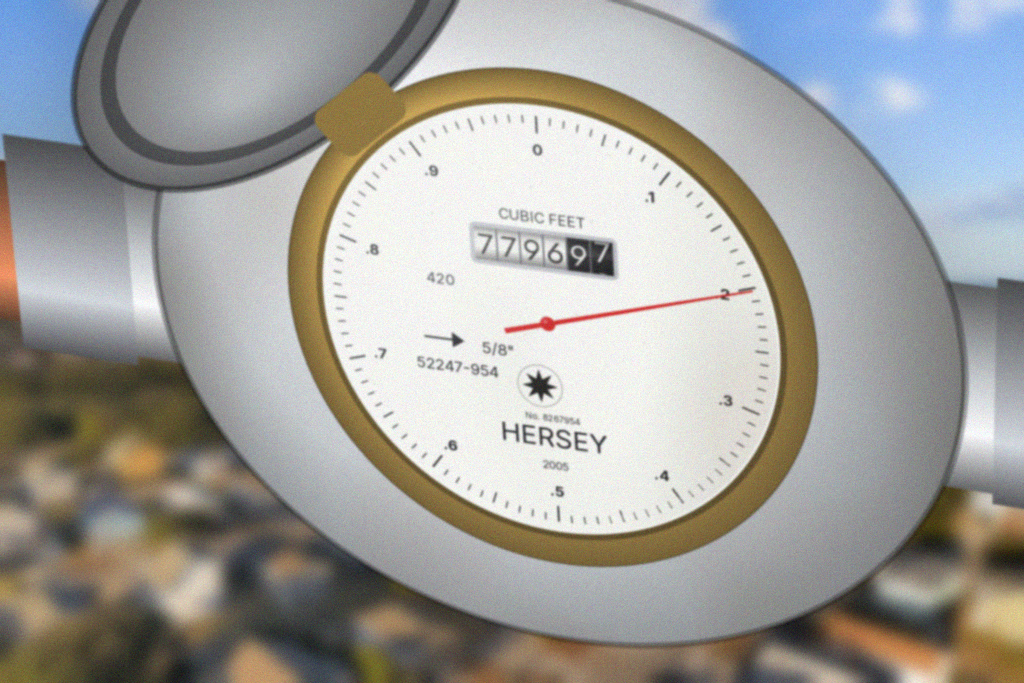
779697.20 ft³
